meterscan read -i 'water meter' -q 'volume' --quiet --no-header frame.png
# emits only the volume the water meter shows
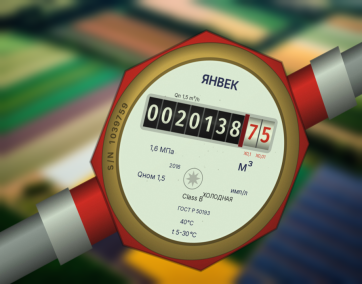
20138.75 m³
